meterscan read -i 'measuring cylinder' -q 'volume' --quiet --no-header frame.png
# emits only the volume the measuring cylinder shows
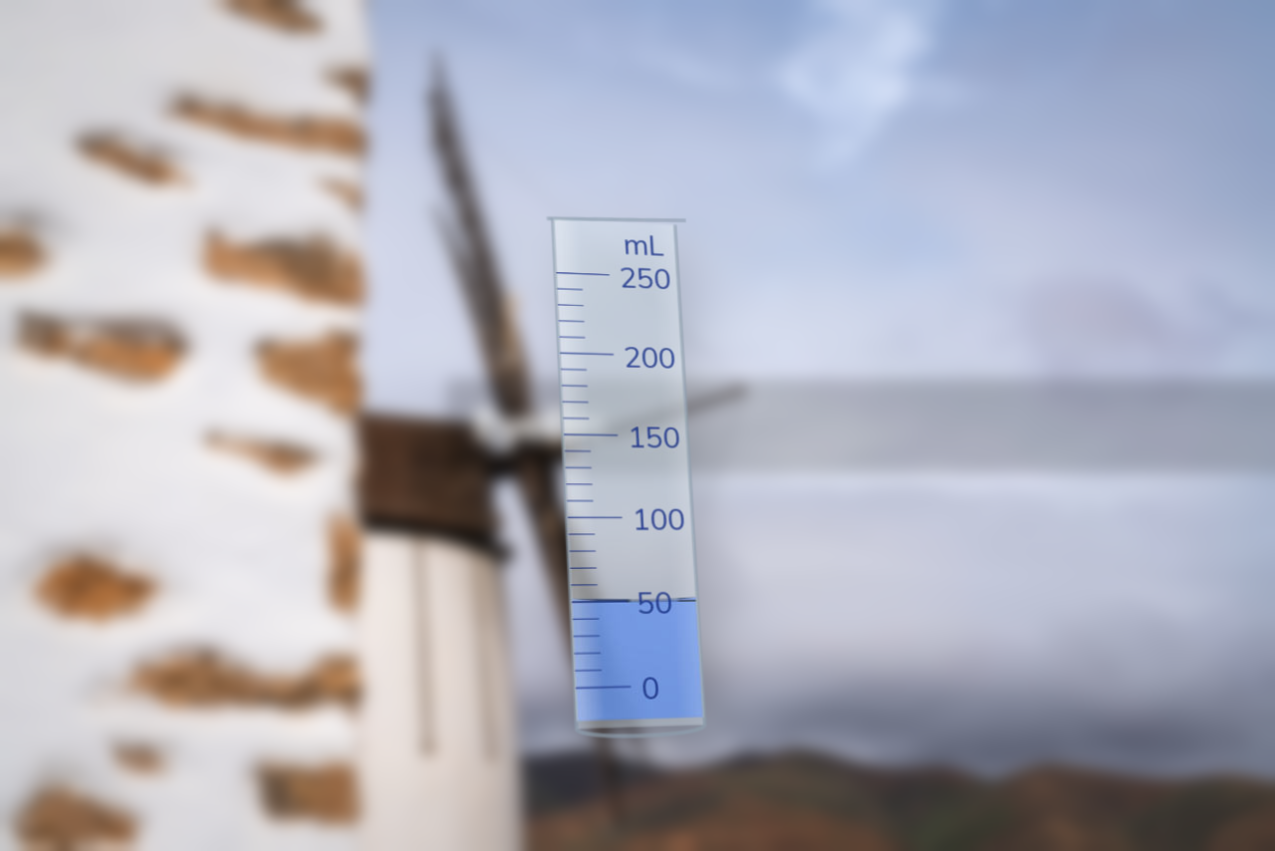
50 mL
